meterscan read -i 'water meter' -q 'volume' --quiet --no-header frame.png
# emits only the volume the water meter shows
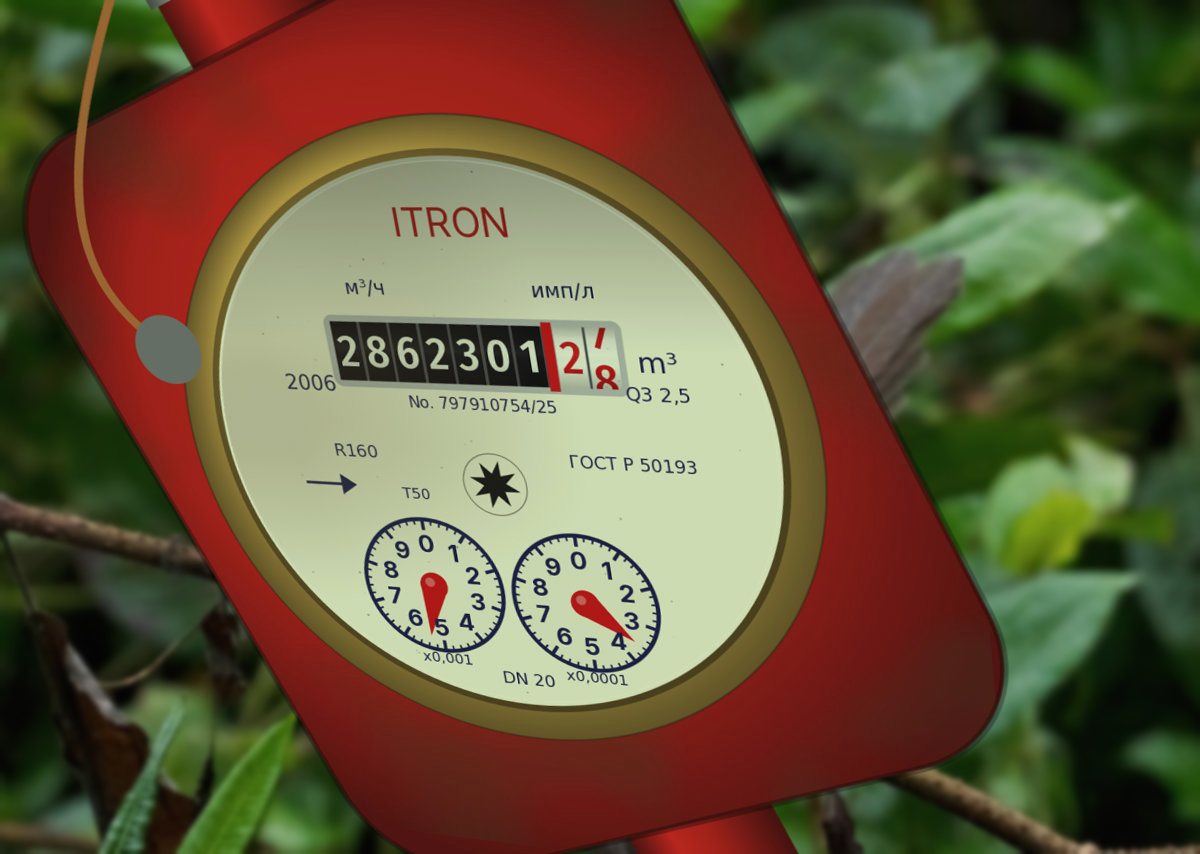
2862301.2753 m³
